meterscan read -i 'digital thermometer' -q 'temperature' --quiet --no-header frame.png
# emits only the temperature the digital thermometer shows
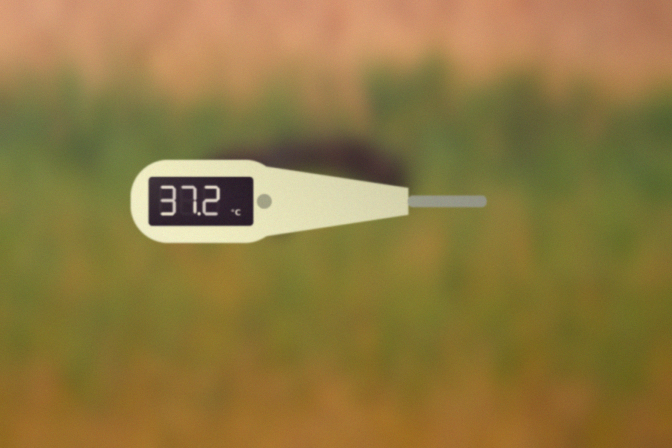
37.2 °C
